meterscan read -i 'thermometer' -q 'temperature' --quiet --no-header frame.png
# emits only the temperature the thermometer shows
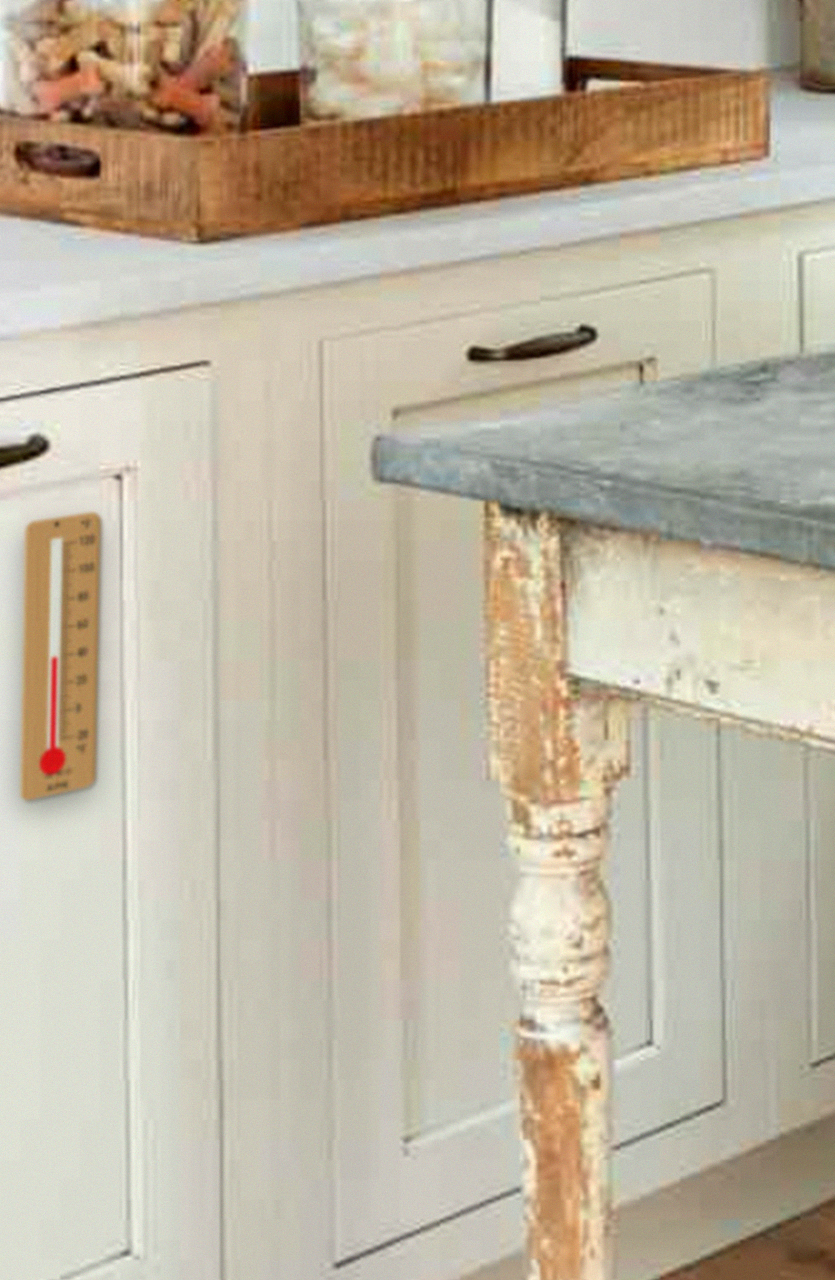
40 °F
